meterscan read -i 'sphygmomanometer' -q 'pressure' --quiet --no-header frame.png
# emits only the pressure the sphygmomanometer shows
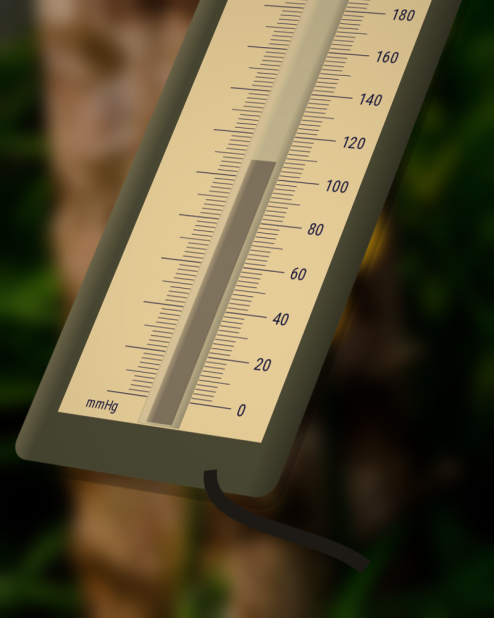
108 mmHg
